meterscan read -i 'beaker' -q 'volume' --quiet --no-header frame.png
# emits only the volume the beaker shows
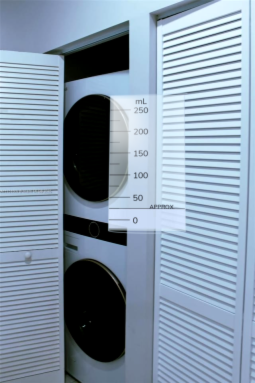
25 mL
